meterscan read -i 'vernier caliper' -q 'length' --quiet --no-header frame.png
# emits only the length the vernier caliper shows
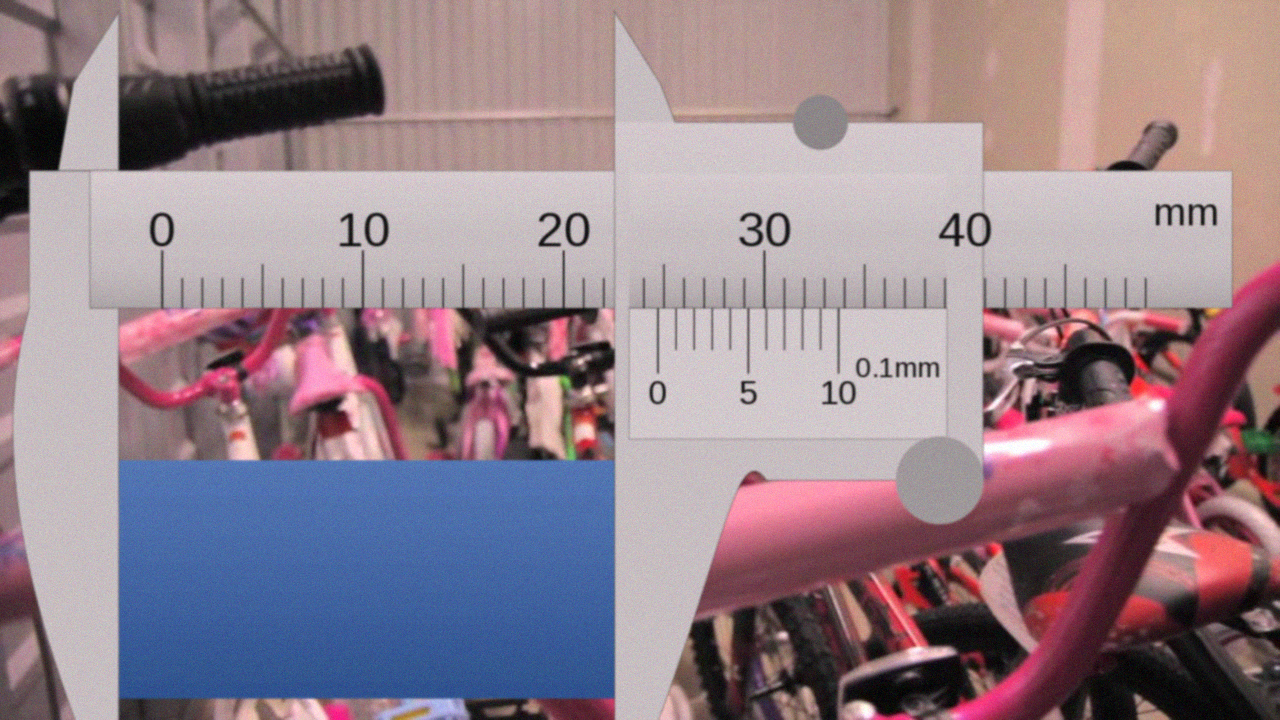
24.7 mm
